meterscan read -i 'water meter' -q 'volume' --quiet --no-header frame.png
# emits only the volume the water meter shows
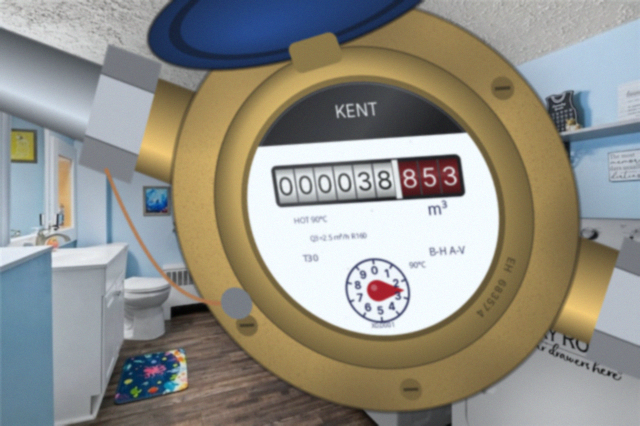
38.8532 m³
